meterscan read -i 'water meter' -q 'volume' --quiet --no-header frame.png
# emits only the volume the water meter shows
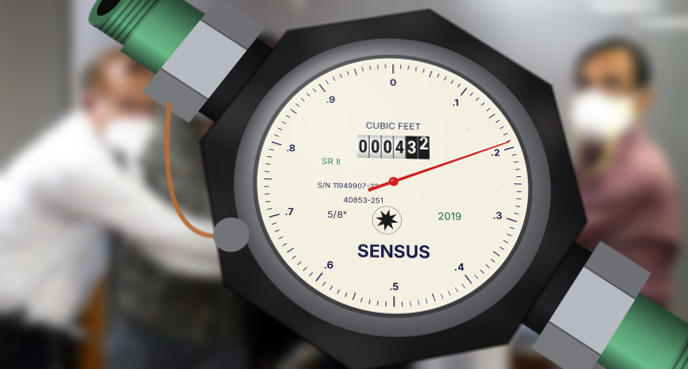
432.19 ft³
